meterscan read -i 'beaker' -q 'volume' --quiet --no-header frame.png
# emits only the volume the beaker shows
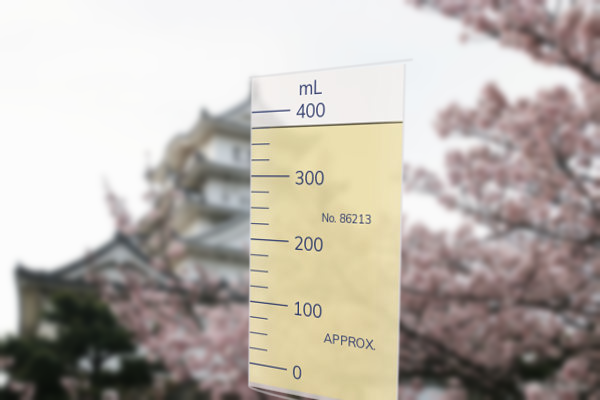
375 mL
